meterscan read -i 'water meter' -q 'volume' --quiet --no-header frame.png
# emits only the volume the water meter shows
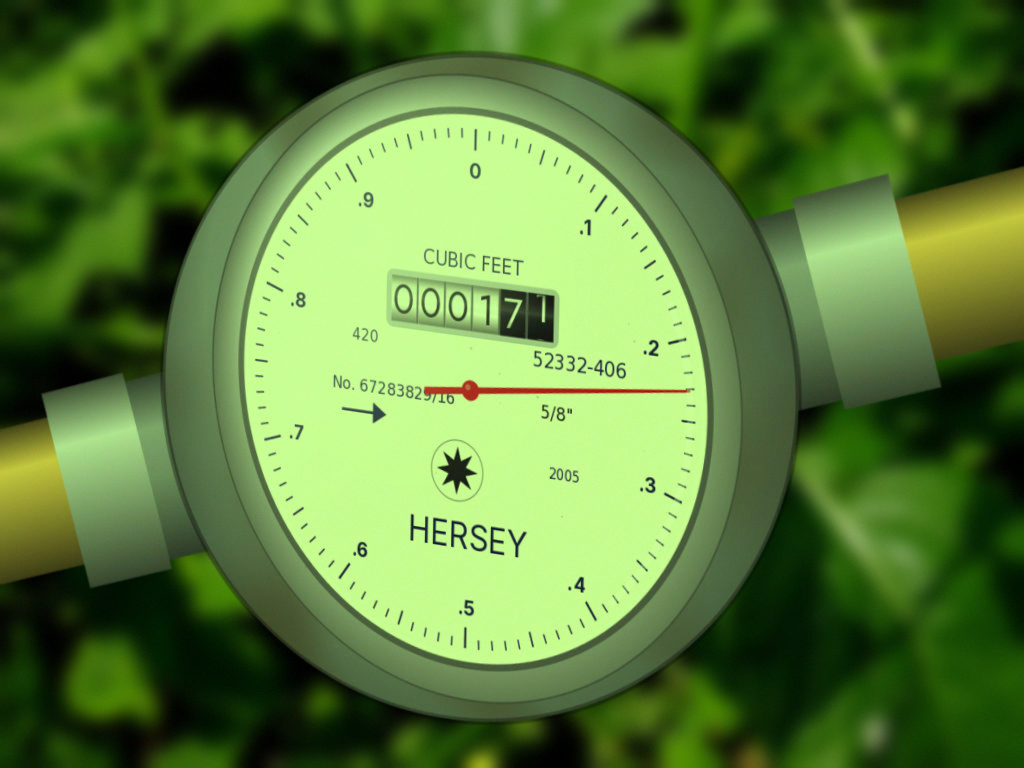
171.23 ft³
